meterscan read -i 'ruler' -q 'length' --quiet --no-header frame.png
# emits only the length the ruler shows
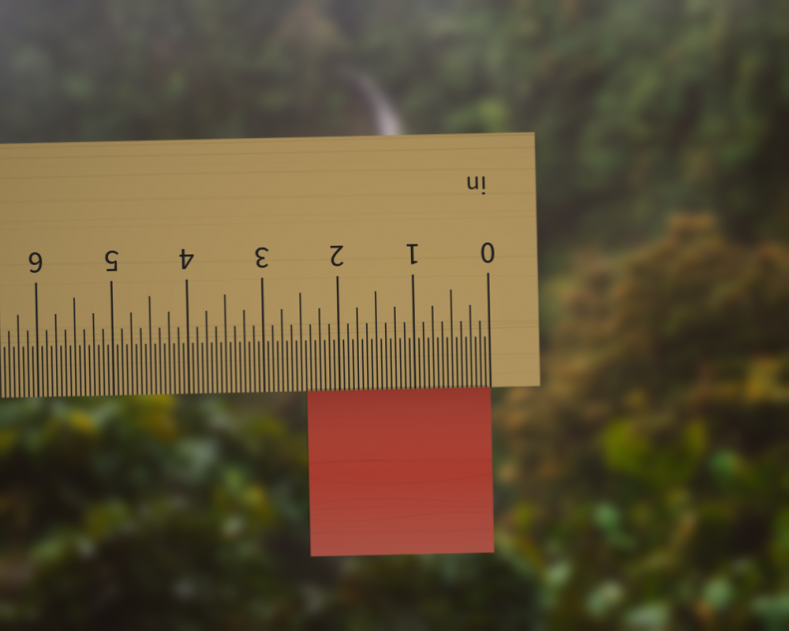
2.4375 in
